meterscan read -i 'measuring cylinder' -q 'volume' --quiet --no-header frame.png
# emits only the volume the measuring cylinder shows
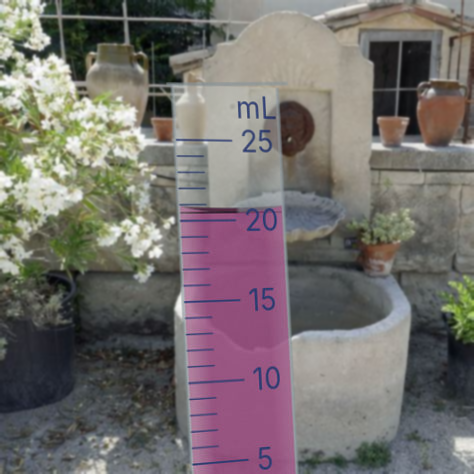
20.5 mL
